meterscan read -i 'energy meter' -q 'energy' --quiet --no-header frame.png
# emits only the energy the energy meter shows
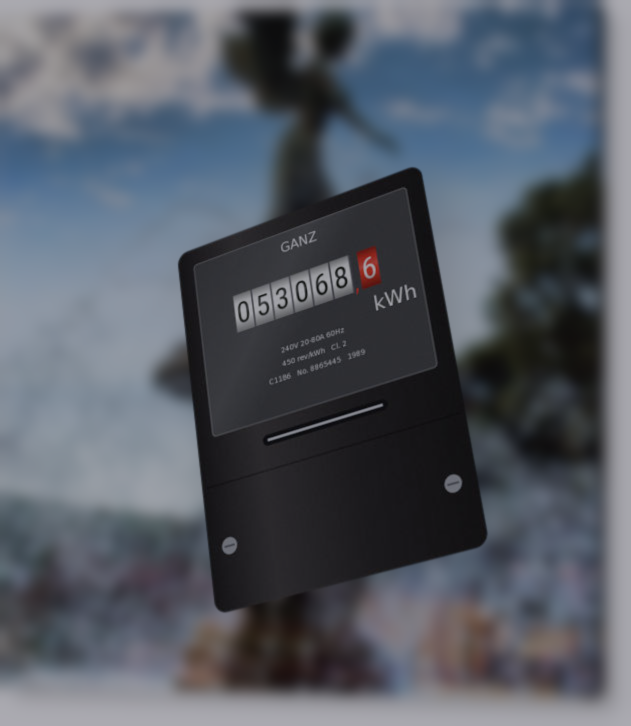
53068.6 kWh
